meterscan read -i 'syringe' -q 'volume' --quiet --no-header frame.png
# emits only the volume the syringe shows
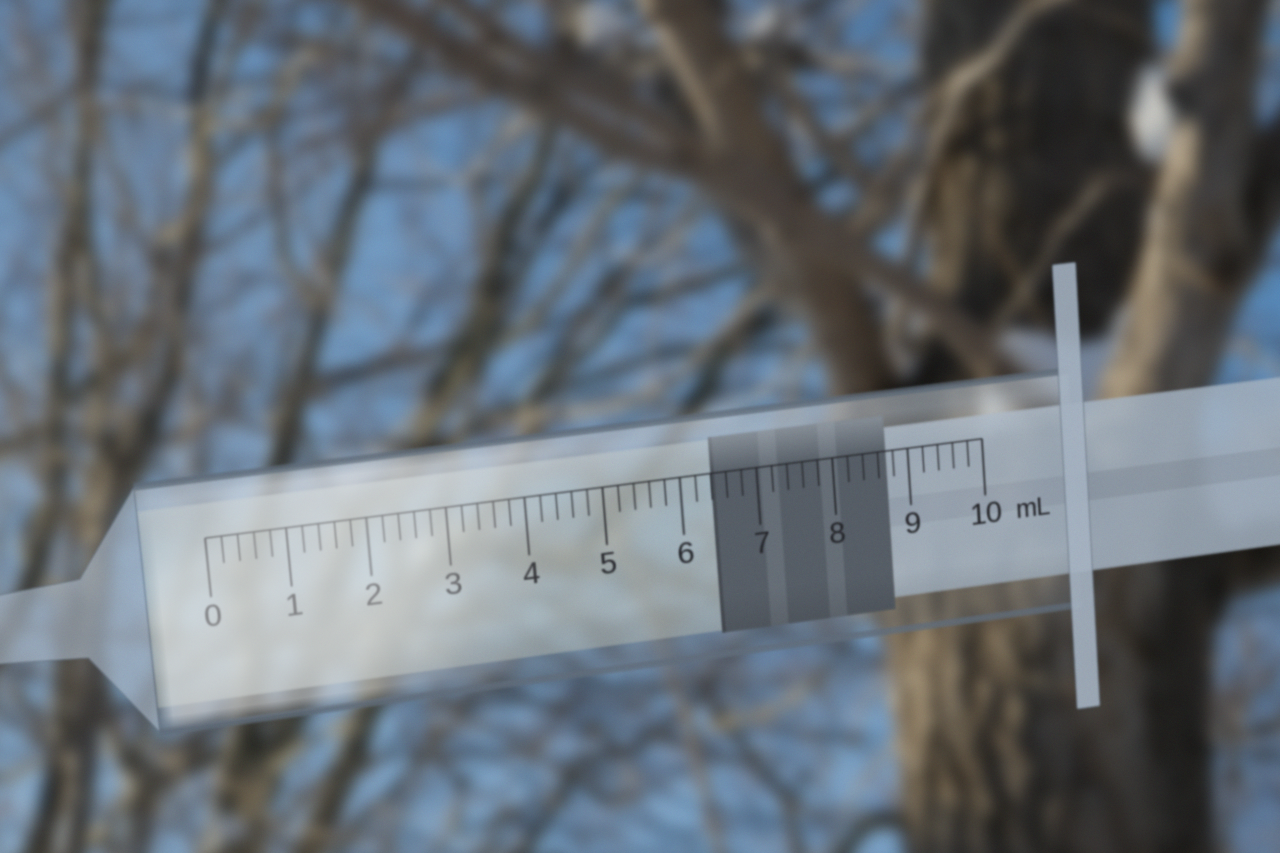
6.4 mL
